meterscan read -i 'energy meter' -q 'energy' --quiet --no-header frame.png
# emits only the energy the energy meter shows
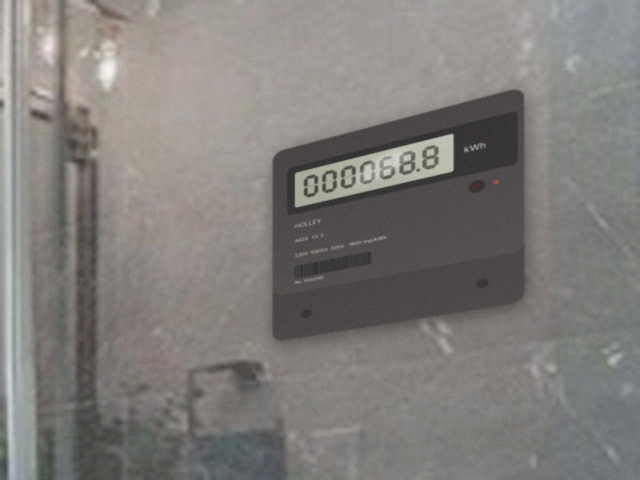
68.8 kWh
